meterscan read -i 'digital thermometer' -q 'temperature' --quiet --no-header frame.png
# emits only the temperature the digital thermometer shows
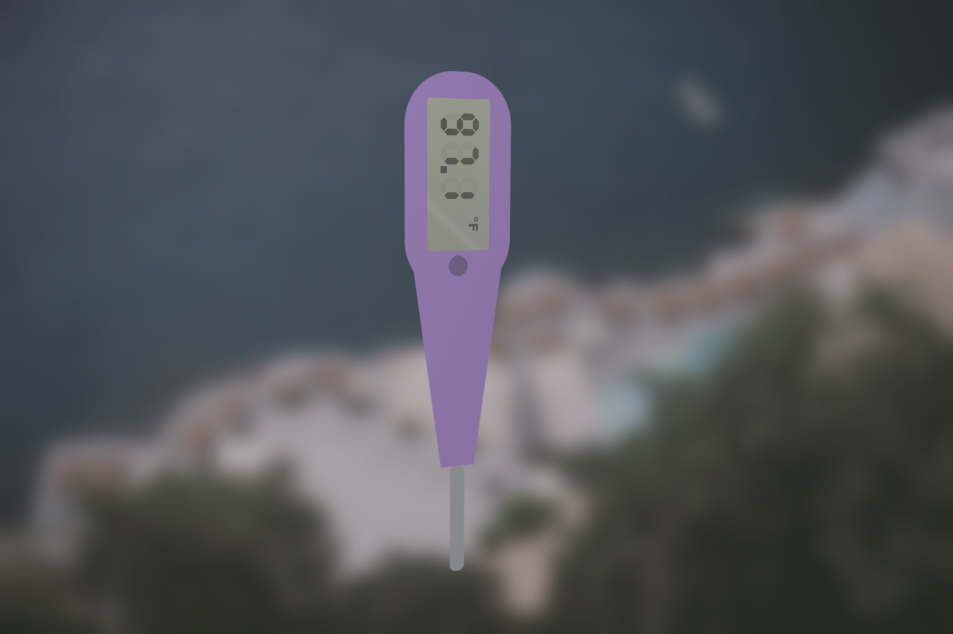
97.1 °F
